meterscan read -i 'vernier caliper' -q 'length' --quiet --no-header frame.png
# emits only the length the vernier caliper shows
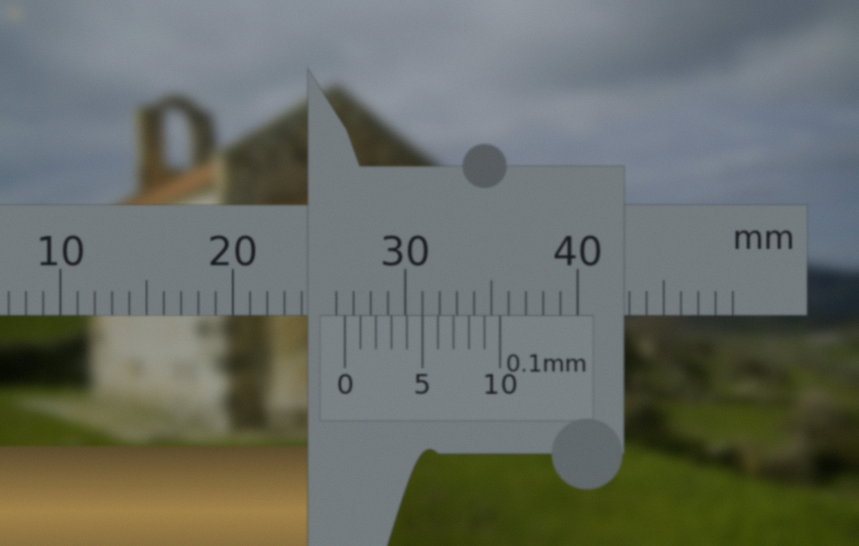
26.5 mm
